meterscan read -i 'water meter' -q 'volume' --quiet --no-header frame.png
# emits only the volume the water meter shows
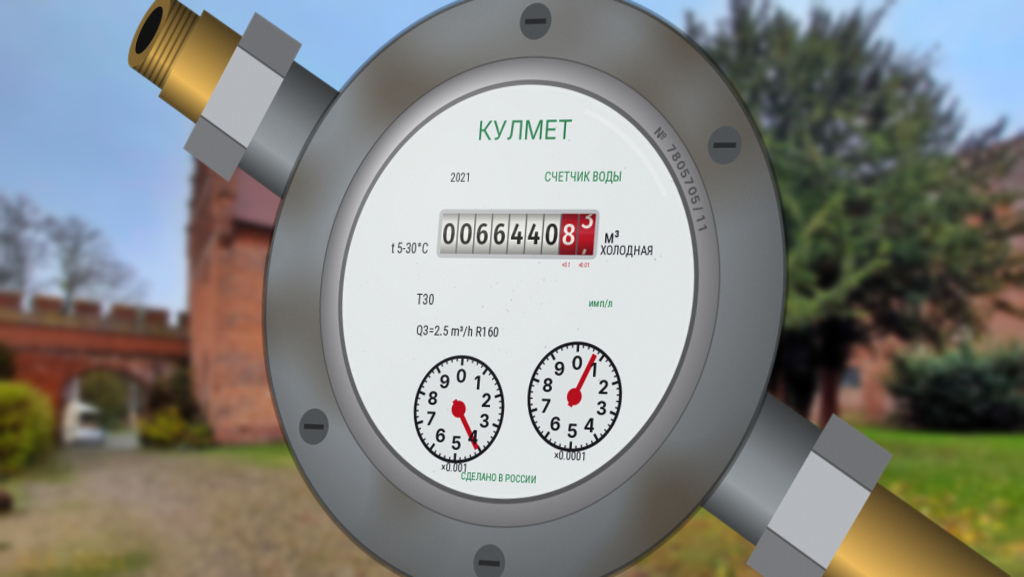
66440.8340 m³
